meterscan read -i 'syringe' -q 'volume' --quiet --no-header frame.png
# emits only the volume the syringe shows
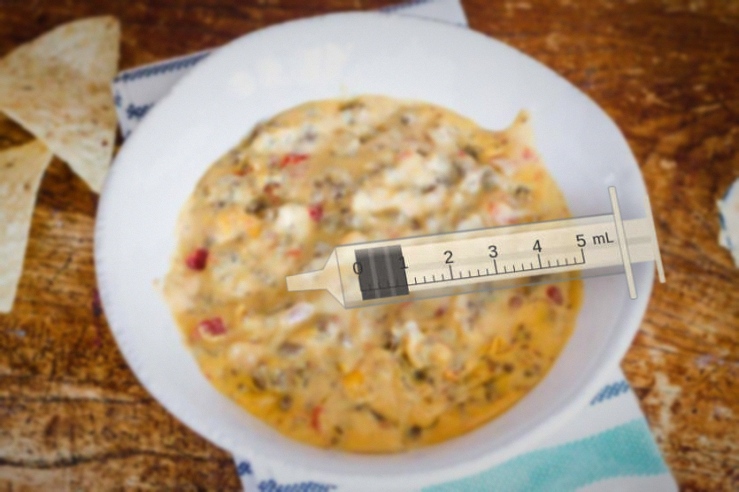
0 mL
